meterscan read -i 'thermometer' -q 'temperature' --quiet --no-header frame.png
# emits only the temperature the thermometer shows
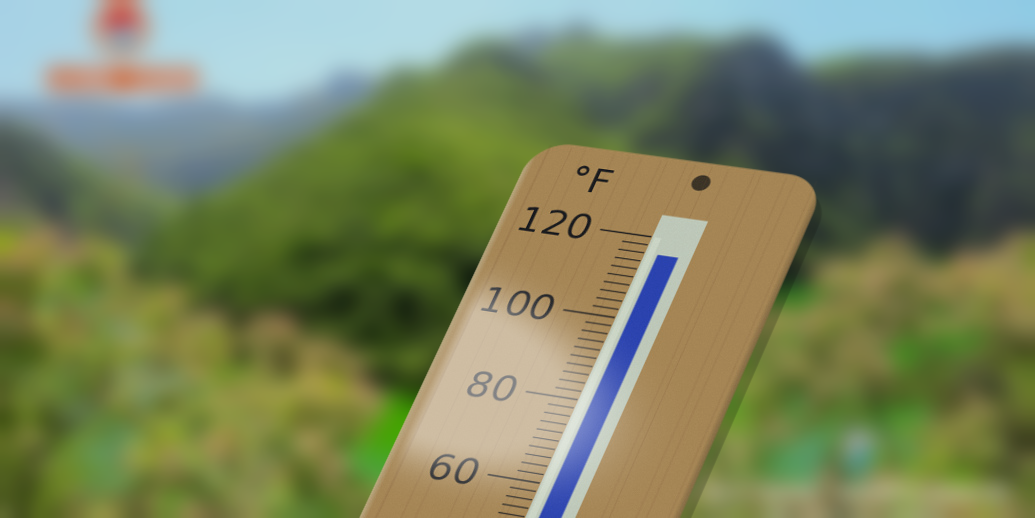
116 °F
